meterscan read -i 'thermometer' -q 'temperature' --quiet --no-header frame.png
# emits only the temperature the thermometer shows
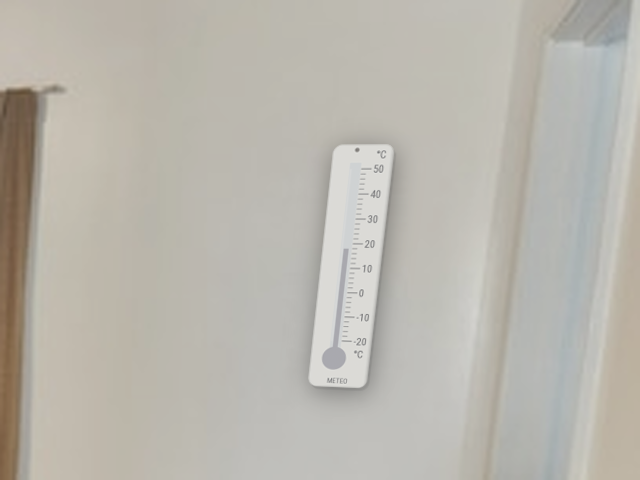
18 °C
